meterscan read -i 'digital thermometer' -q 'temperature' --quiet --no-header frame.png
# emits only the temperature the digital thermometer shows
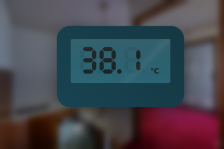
38.1 °C
